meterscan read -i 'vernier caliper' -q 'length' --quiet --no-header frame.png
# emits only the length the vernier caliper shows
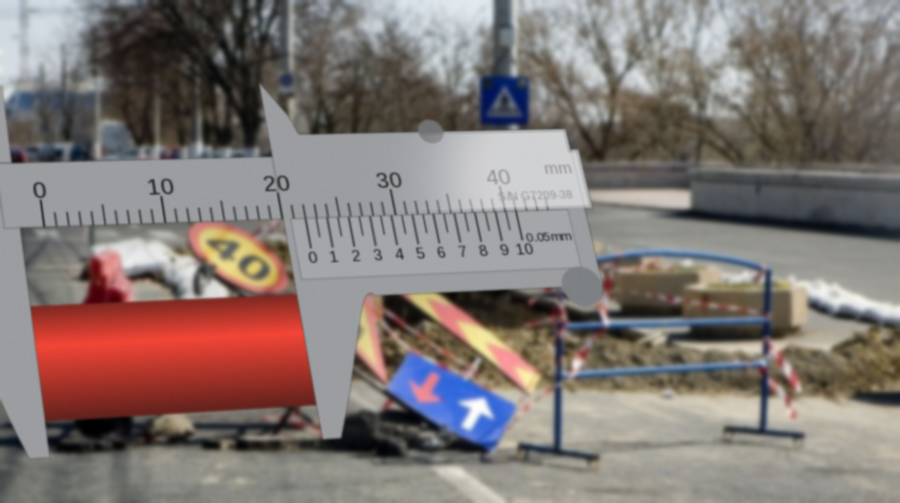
22.0 mm
